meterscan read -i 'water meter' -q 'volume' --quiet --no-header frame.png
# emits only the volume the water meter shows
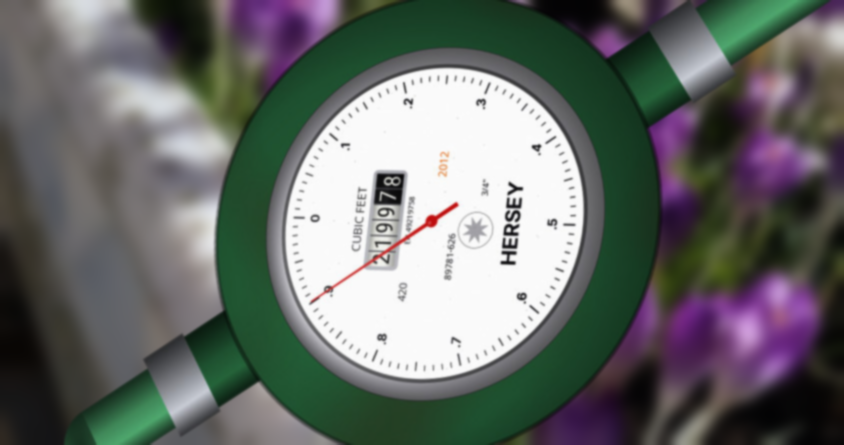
219977.90 ft³
